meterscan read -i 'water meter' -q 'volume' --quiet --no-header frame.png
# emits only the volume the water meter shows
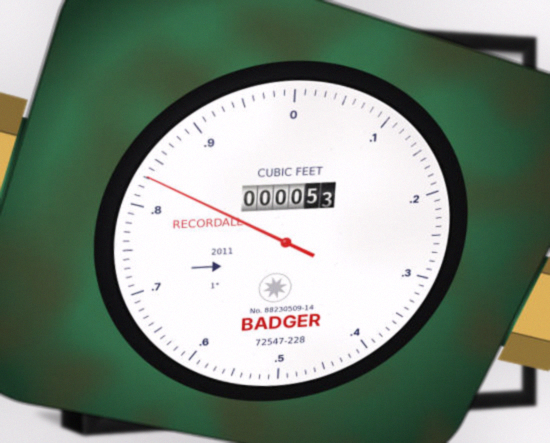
52.83 ft³
